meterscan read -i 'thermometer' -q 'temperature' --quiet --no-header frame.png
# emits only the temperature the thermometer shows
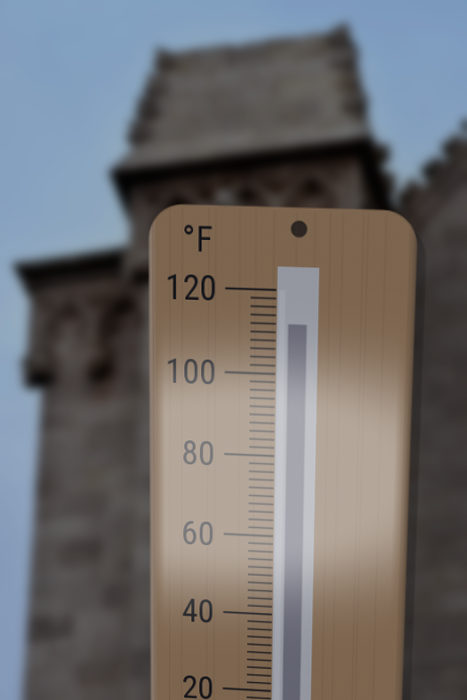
112 °F
